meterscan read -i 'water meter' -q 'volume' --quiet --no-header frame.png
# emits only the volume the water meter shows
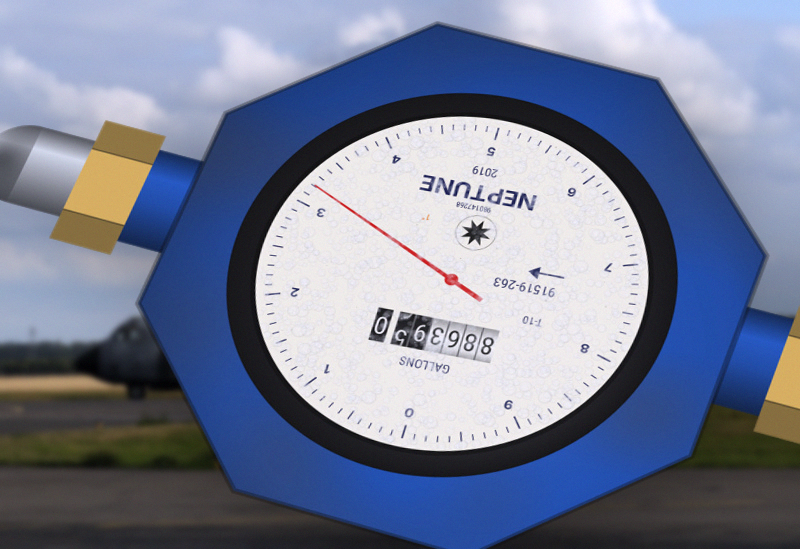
8863953.2 gal
